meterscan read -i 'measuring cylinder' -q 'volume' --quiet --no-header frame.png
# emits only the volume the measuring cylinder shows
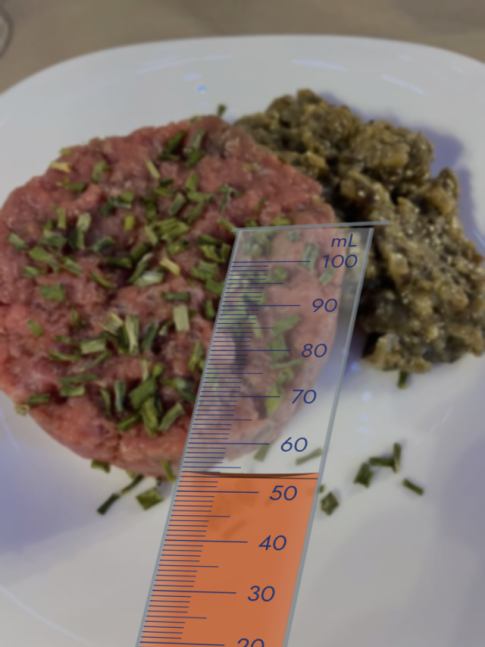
53 mL
